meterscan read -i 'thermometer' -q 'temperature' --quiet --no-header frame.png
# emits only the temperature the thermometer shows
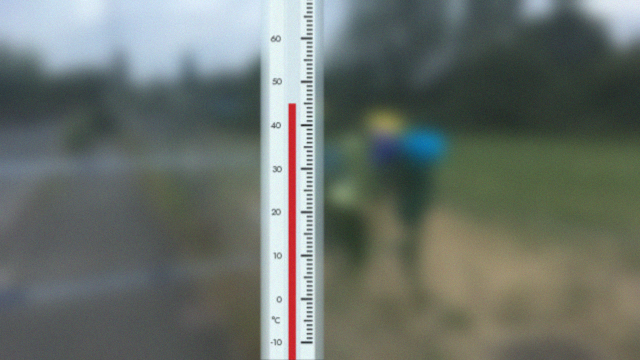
45 °C
